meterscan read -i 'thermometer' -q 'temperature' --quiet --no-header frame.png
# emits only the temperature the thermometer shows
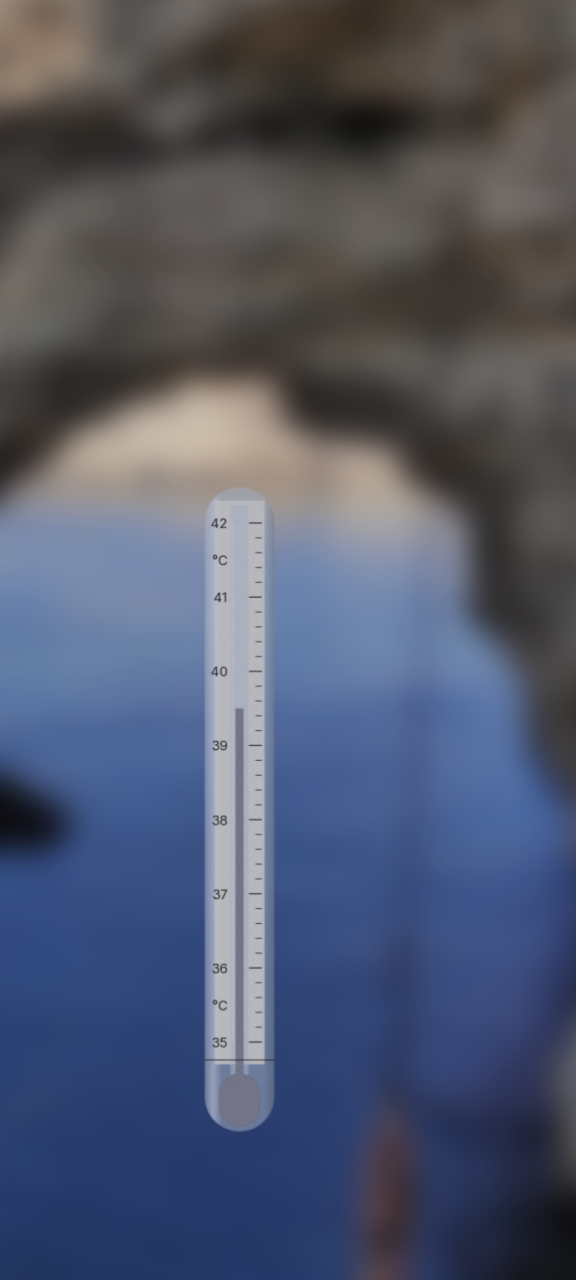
39.5 °C
